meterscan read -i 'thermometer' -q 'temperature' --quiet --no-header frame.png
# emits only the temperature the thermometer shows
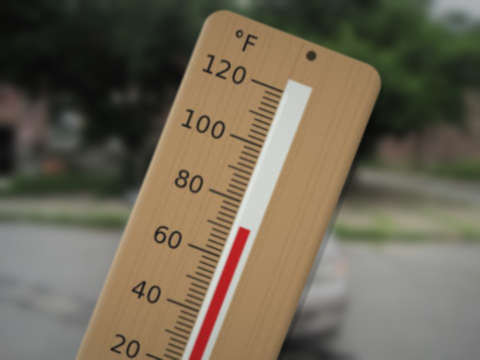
72 °F
